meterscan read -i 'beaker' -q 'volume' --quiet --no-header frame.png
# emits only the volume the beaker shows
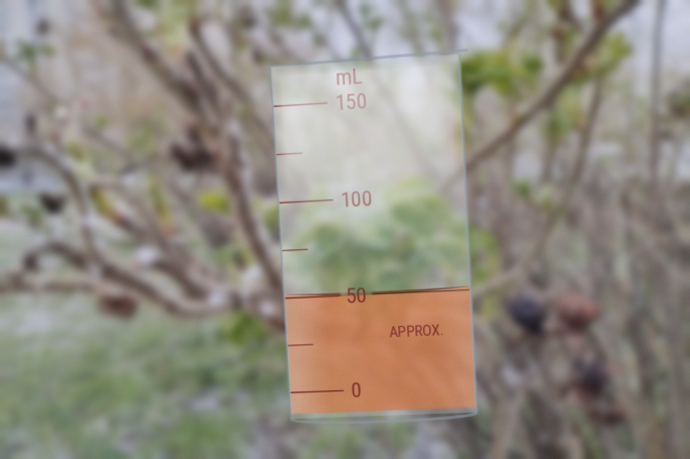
50 mL
